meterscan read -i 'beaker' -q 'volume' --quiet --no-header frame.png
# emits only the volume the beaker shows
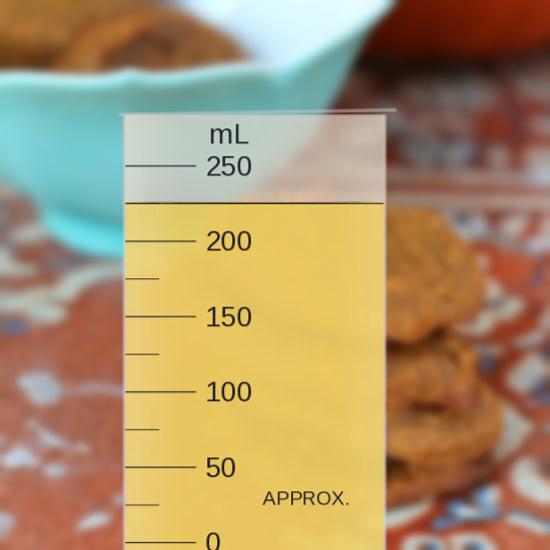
225 mL
